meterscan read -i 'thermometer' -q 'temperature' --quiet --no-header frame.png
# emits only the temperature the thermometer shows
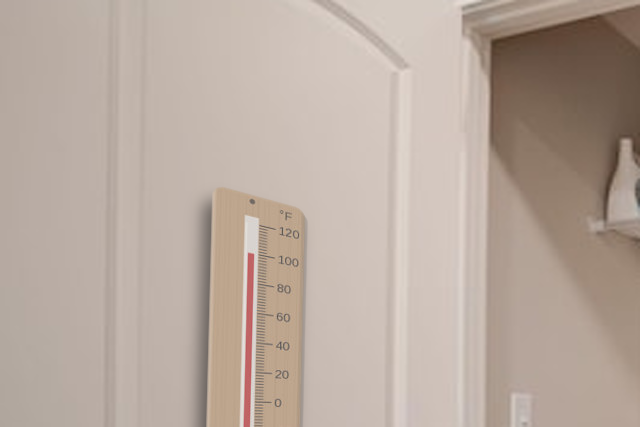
100 °F
